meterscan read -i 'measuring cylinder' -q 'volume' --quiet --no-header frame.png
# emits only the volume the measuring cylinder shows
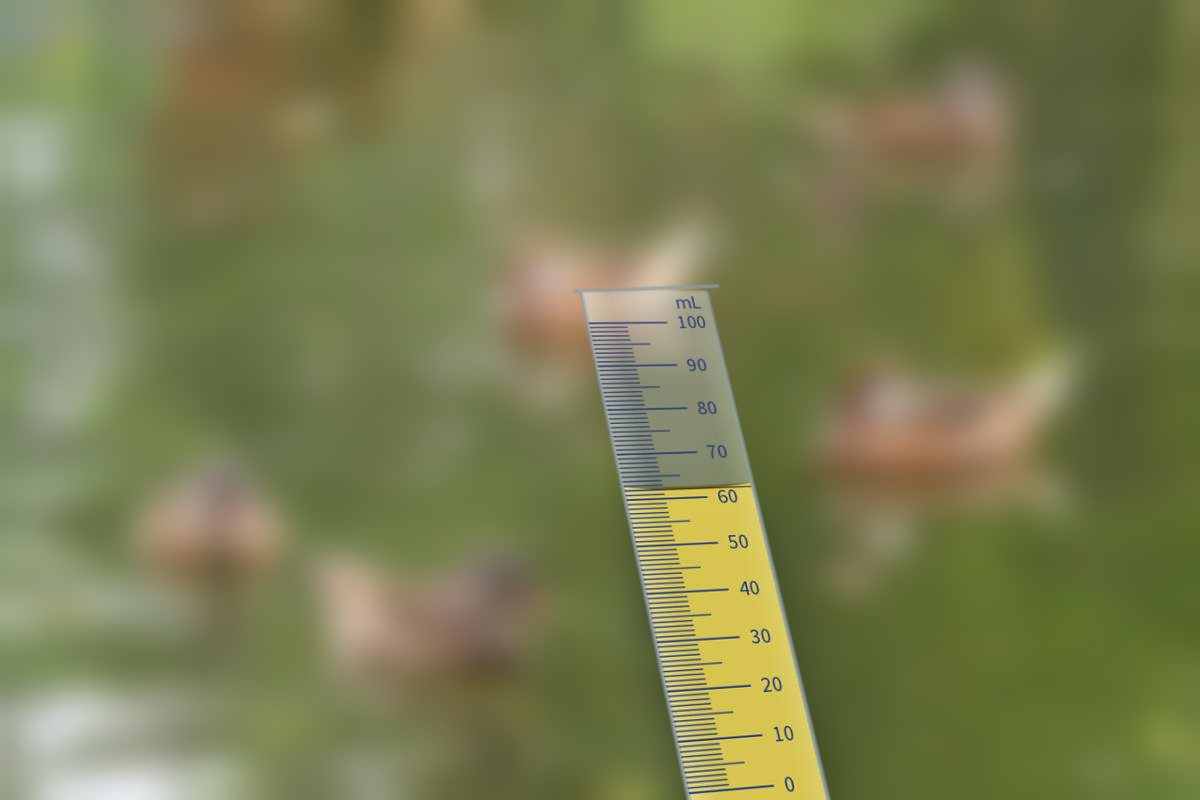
62 mL
